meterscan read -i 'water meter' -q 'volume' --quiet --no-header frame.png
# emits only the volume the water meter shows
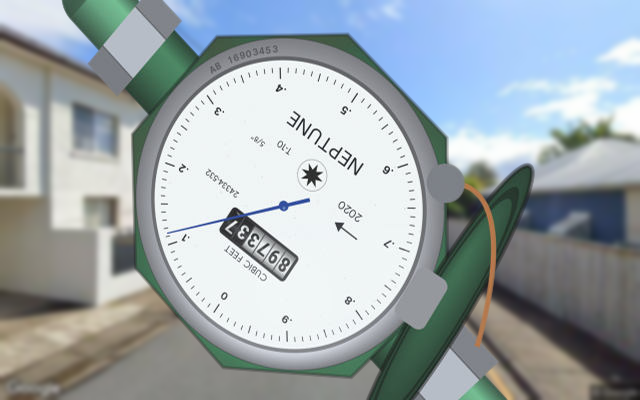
897337.11 ft³
